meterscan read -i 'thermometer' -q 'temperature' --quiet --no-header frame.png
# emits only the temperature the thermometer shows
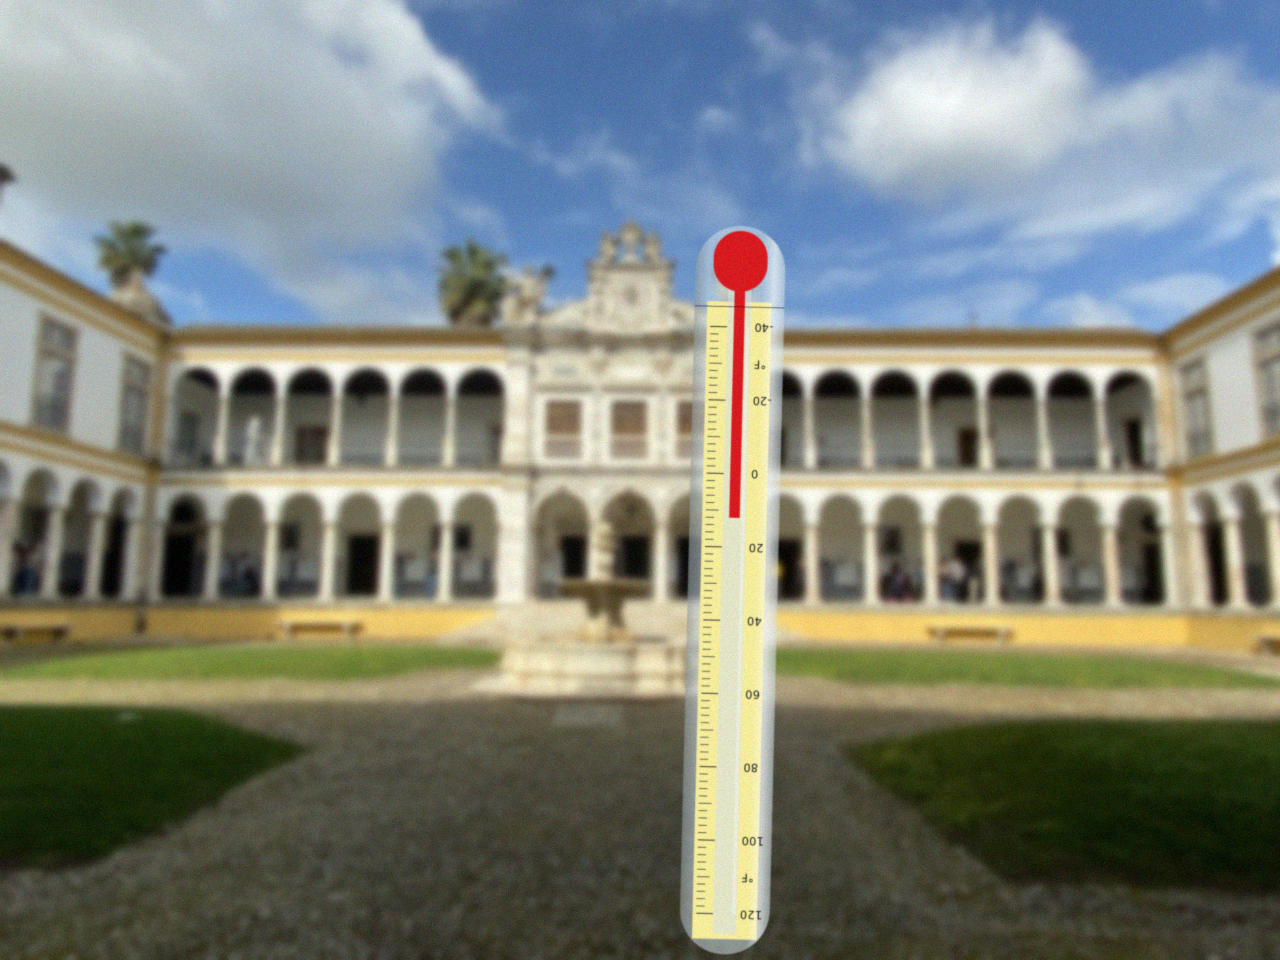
12 °F
